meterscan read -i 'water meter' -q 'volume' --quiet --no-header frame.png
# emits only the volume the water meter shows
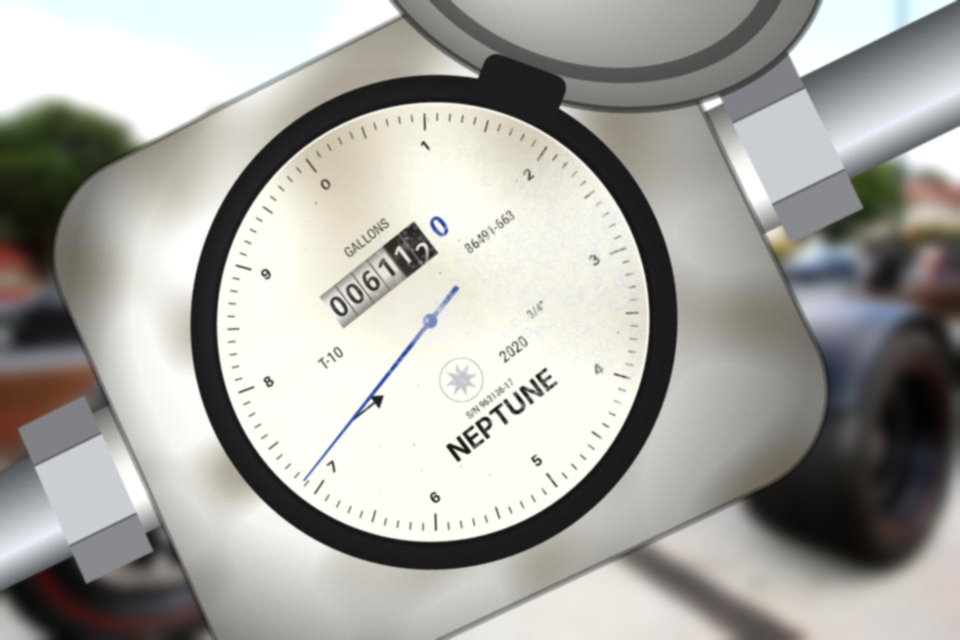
61117.1 gal
